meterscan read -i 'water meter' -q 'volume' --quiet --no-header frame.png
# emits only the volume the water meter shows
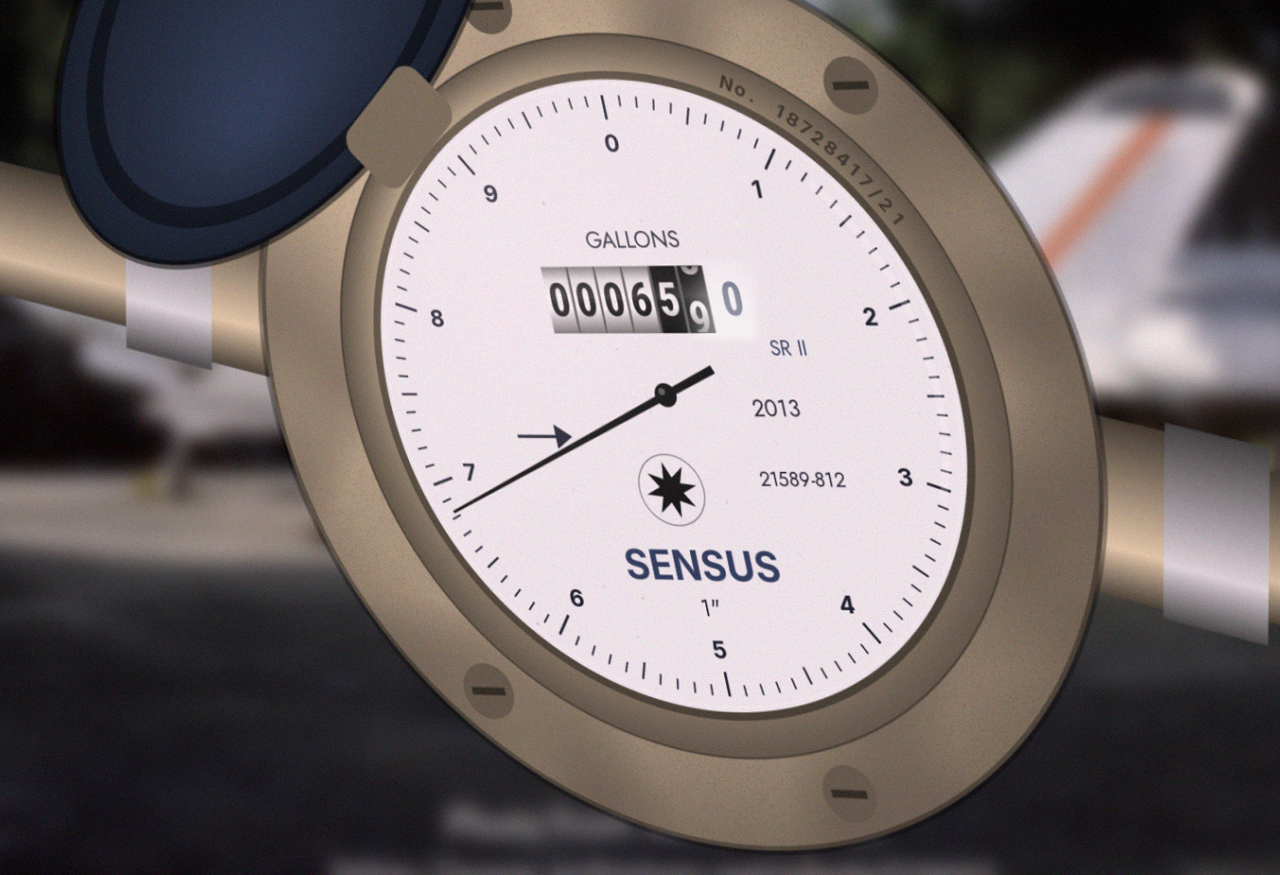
6586.8 gal
